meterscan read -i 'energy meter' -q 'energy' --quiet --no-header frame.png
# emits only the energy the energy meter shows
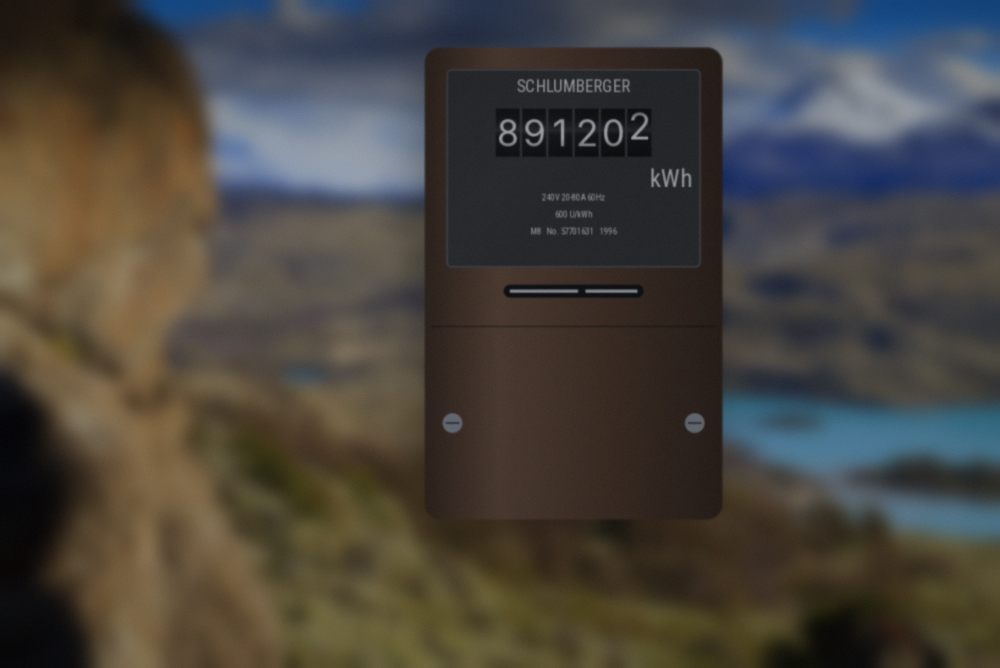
891202 kWh
